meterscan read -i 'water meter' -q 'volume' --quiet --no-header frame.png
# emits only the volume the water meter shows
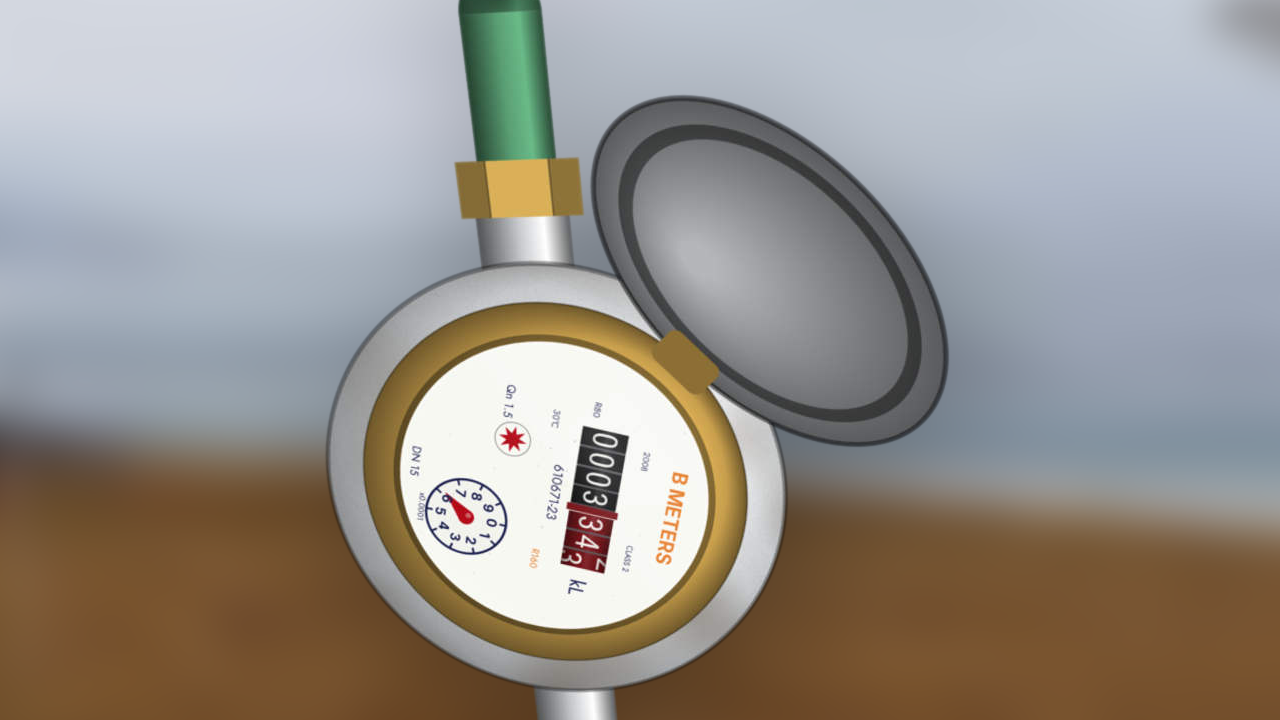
3.3426 kL
